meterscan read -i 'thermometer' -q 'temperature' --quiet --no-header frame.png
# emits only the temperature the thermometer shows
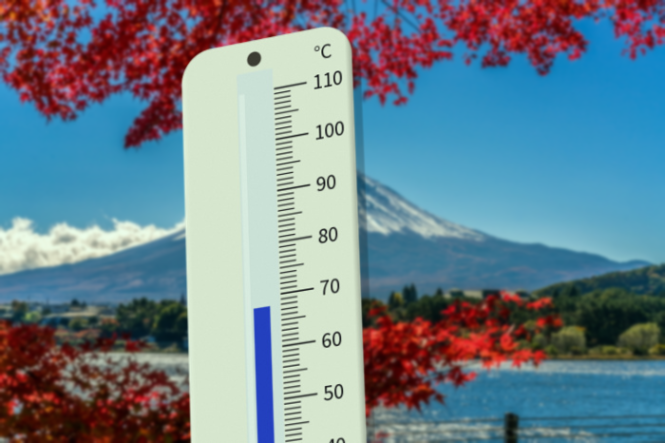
68 °C
